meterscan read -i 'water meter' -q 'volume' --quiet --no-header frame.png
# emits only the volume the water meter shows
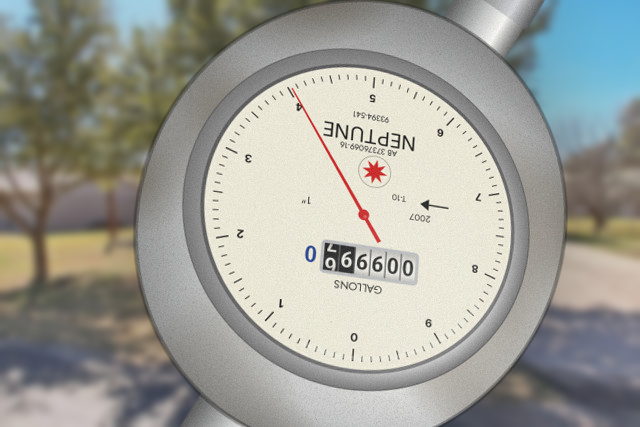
99964.0 gal
